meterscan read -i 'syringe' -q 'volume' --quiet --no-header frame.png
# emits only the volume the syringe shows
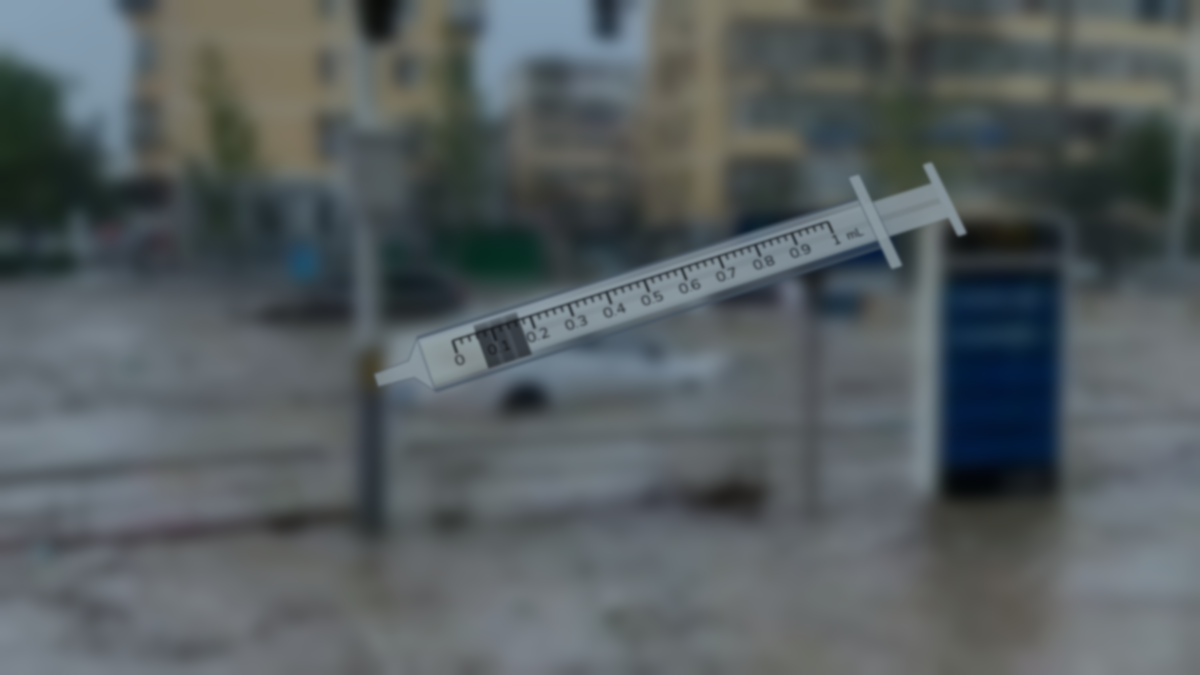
0.06 mL
